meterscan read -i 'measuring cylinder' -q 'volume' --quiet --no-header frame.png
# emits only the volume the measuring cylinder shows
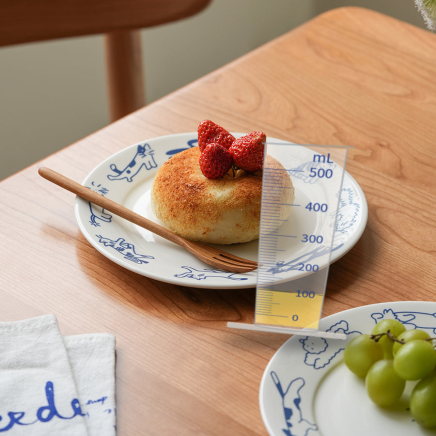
100 mL
